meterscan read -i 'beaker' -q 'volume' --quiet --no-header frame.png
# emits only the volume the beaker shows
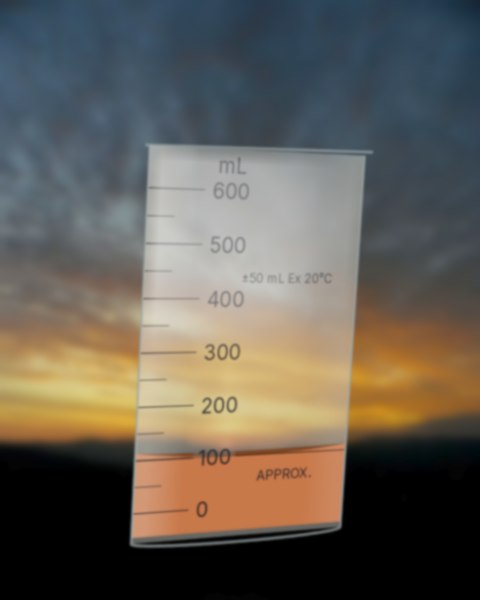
100 mL
